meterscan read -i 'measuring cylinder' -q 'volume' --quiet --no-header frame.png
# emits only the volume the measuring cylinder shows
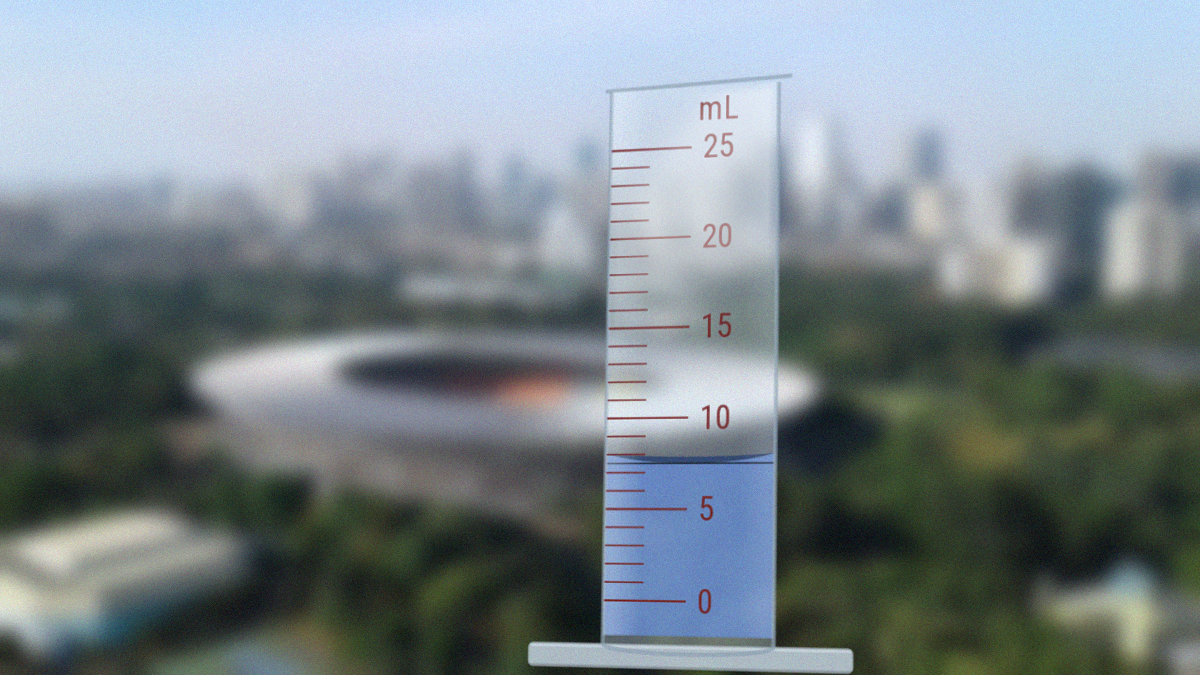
7.5 mL
